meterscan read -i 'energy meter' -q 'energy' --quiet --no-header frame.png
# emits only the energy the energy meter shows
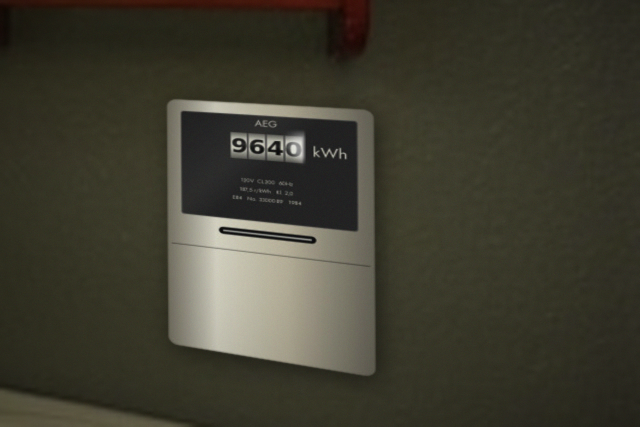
9640 kWh
